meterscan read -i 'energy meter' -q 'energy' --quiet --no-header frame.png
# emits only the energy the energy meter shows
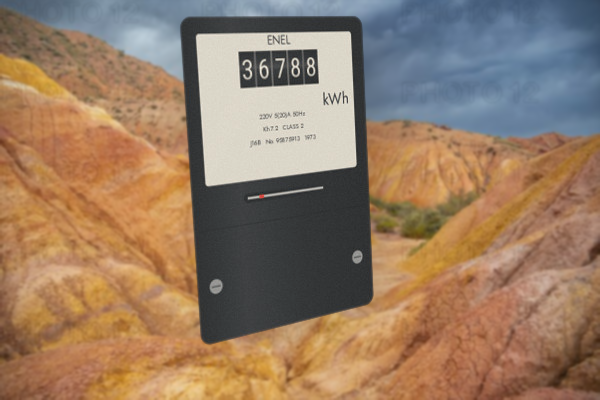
36788 kWh
